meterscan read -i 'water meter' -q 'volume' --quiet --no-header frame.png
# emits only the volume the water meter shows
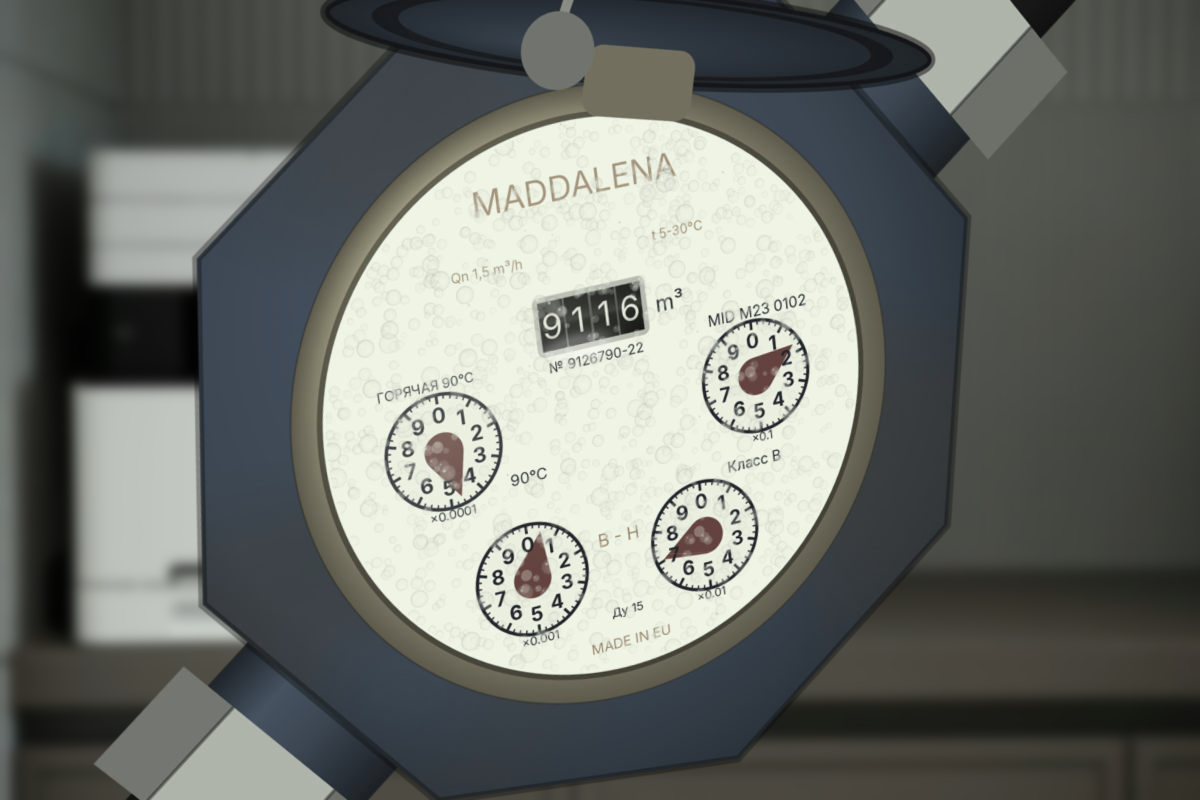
9116.1704 m³
